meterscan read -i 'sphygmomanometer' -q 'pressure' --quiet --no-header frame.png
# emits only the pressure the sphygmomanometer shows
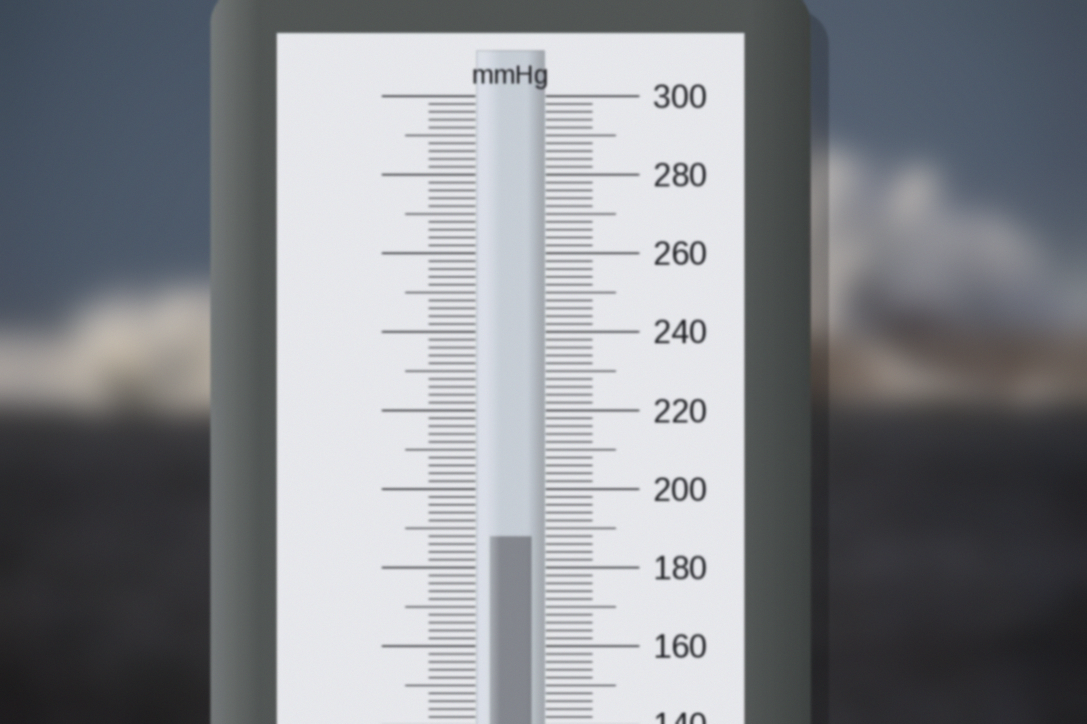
188 mmHg
